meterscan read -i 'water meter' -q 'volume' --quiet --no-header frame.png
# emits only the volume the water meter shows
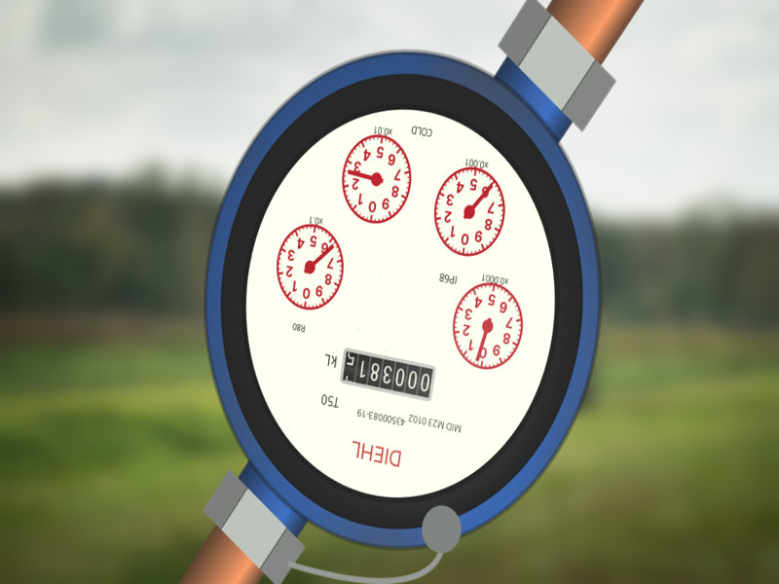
3814.6260 kL
